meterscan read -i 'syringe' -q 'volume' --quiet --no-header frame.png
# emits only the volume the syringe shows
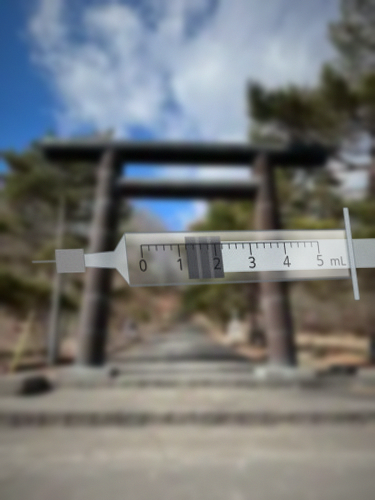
1.2 mL
